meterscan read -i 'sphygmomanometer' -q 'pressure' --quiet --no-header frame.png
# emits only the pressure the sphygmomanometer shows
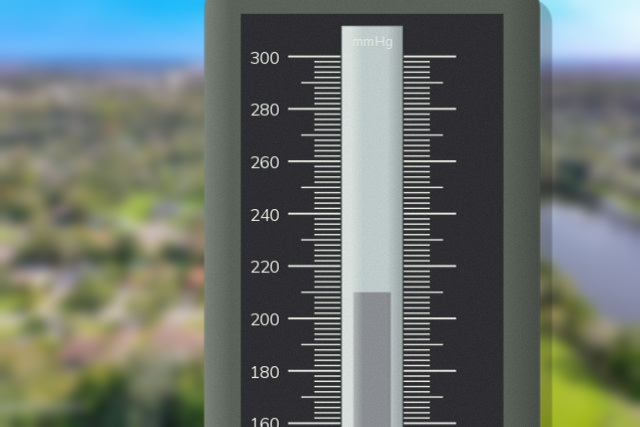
210 mmHg
